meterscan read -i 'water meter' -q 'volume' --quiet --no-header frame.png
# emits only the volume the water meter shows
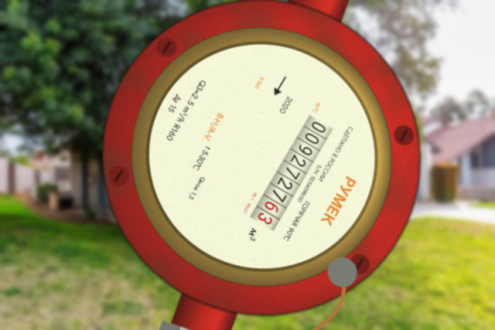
92727.63 m³
